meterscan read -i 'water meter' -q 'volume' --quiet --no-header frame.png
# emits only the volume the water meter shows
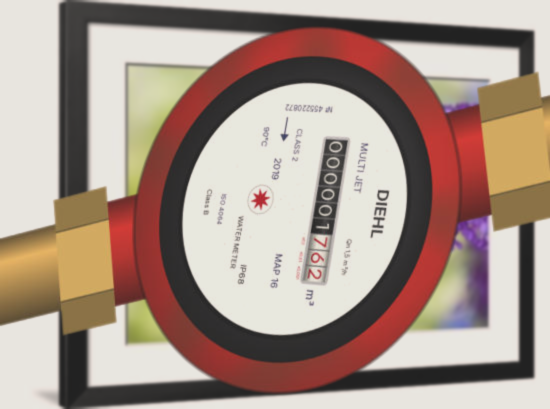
1.762 m³
